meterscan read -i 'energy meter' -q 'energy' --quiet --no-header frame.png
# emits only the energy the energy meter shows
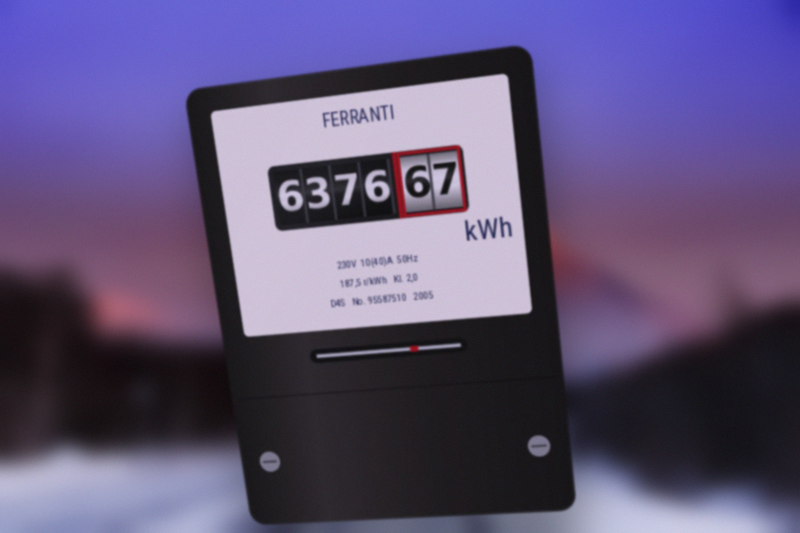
6376.67 kWh
